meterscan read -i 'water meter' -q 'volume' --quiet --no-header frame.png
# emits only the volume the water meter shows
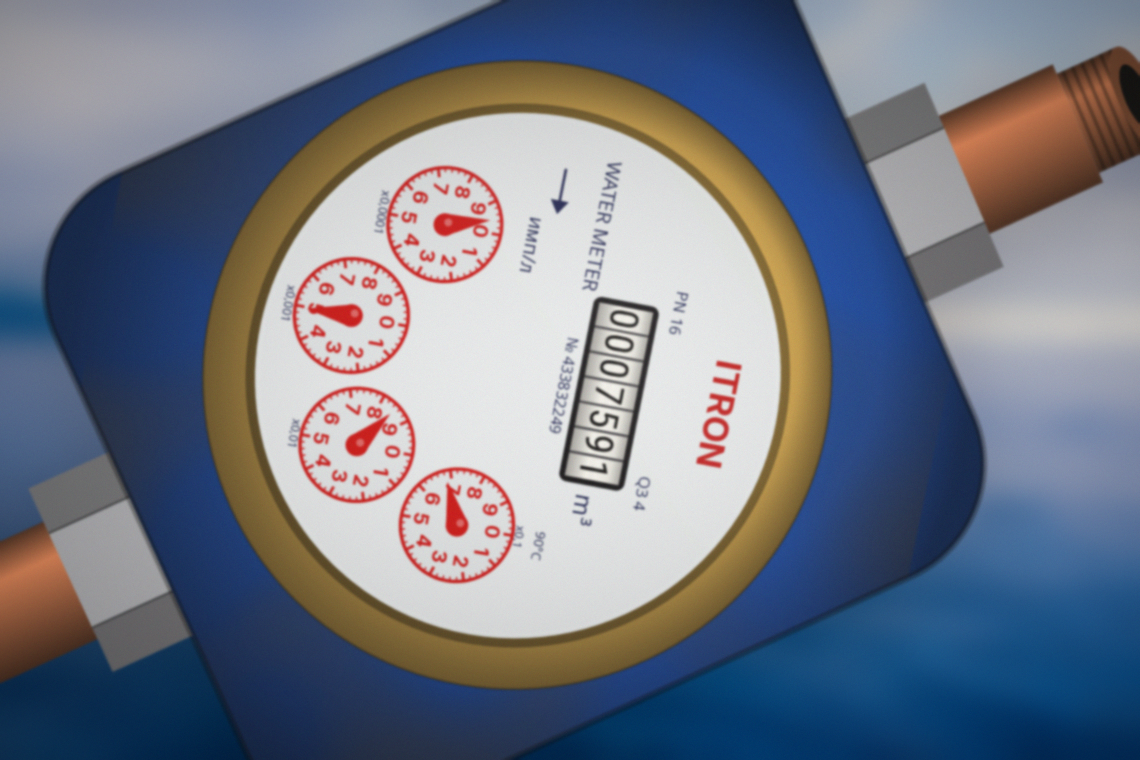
7591.6849 m³
